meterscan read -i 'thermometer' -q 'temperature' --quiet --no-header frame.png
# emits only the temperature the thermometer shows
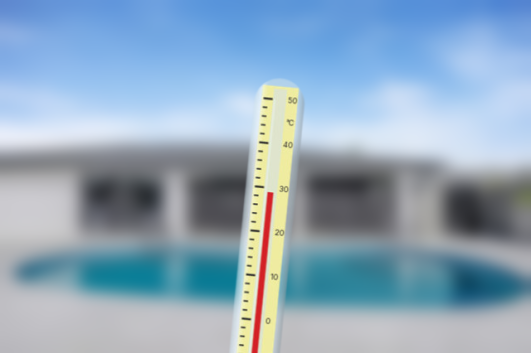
29 °C
